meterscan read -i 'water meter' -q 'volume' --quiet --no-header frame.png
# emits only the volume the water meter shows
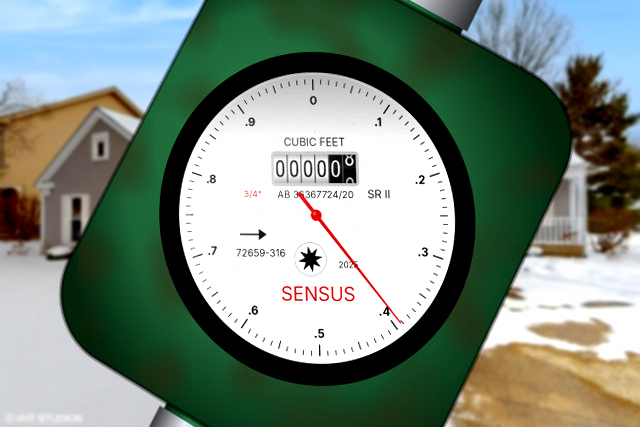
8.39 ft³
